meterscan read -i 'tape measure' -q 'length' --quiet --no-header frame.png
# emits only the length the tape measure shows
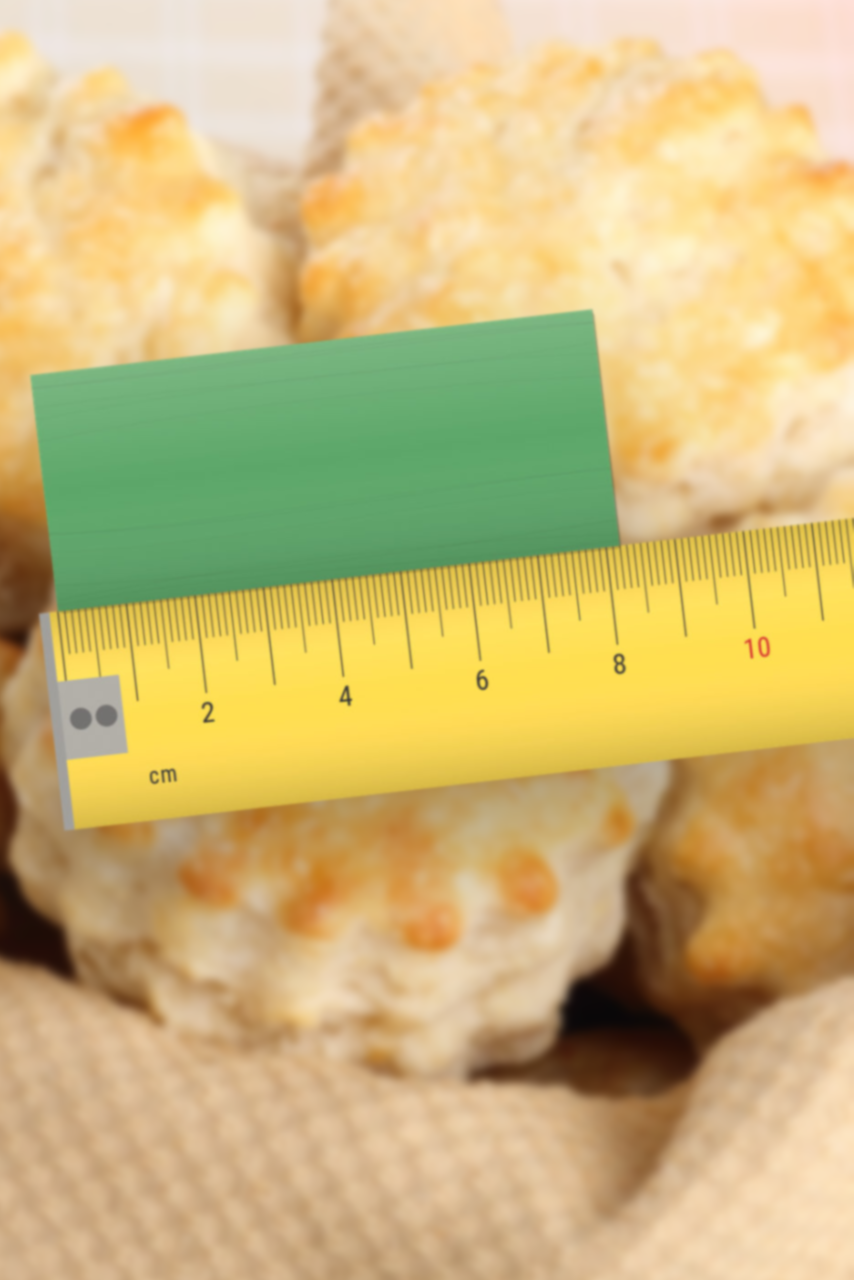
8.2 cm
